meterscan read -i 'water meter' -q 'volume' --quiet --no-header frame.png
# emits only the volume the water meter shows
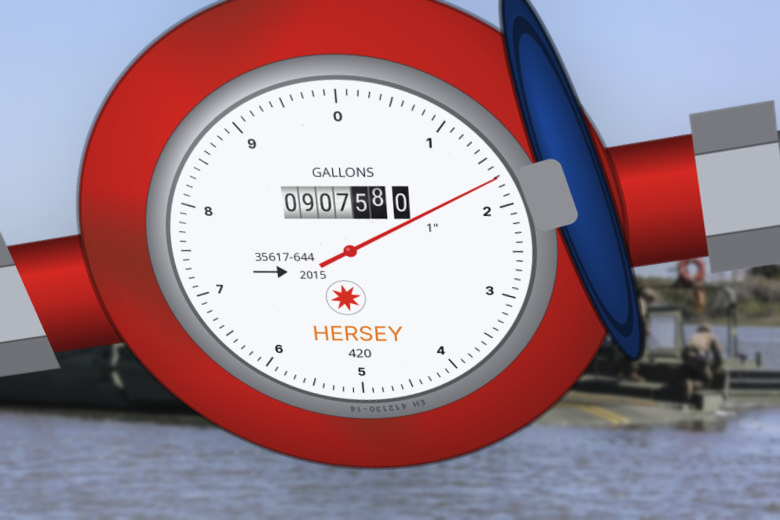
907581.7 gal
